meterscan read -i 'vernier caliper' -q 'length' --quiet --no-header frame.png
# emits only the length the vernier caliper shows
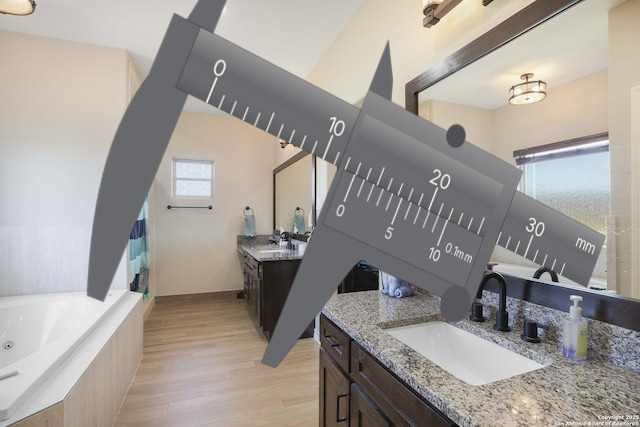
12.9 mm
